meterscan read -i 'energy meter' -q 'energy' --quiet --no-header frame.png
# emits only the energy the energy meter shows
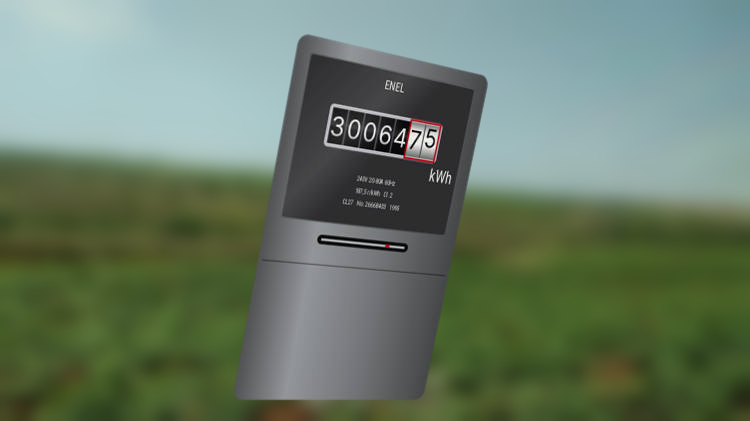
30064.75 kWh
